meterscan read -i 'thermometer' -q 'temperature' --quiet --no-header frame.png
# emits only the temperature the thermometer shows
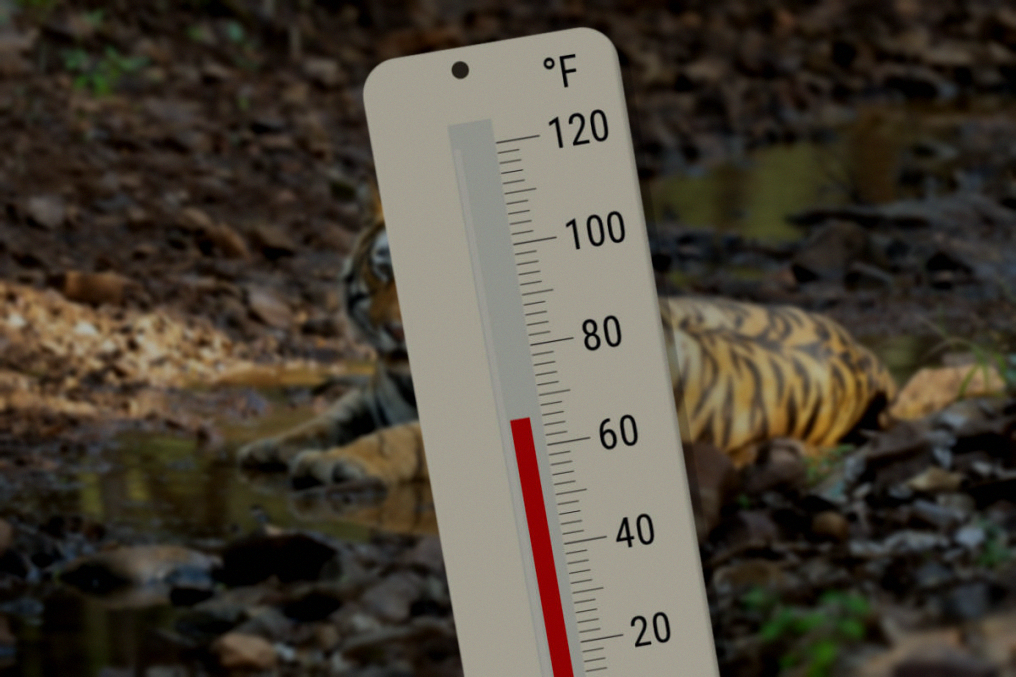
66 °F
